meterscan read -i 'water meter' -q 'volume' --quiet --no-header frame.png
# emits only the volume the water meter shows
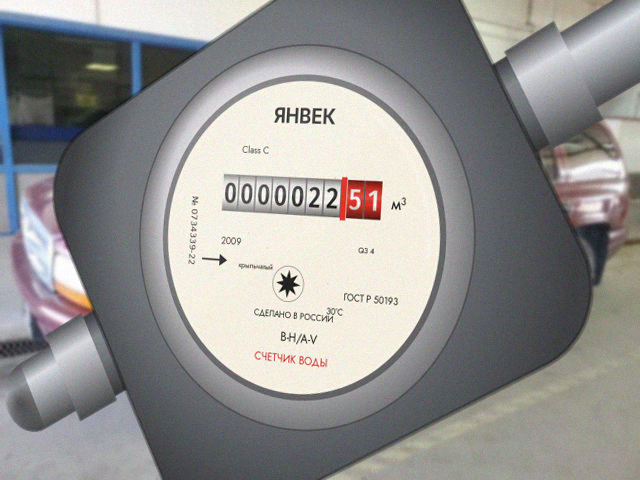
22.51 m³
